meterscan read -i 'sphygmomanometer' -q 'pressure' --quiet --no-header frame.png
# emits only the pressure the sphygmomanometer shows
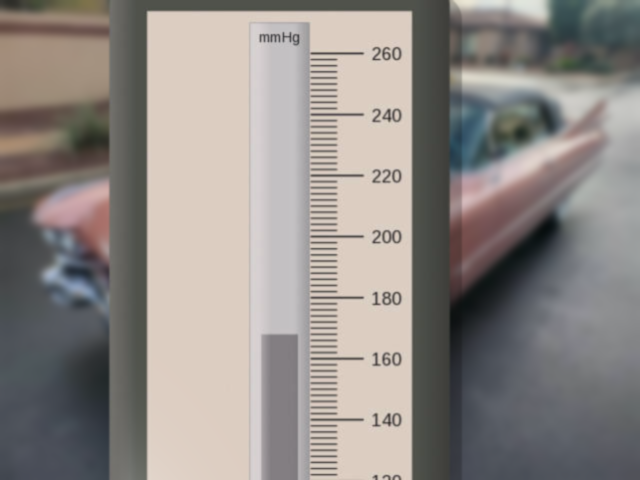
168 mmHg
